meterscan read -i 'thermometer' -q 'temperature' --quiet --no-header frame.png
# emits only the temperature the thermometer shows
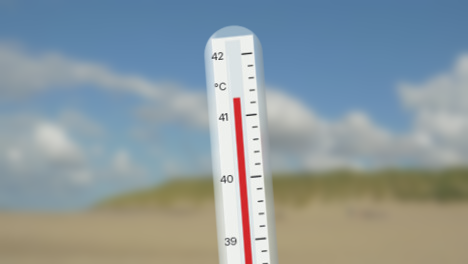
41.3 °C
